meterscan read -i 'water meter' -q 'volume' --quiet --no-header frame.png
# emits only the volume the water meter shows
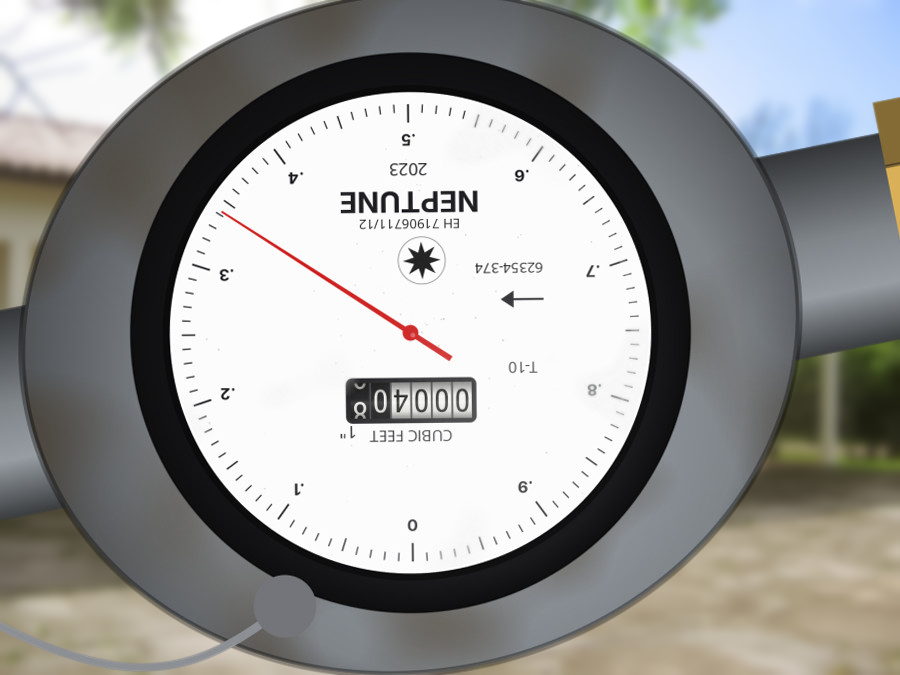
408.34 ft³
